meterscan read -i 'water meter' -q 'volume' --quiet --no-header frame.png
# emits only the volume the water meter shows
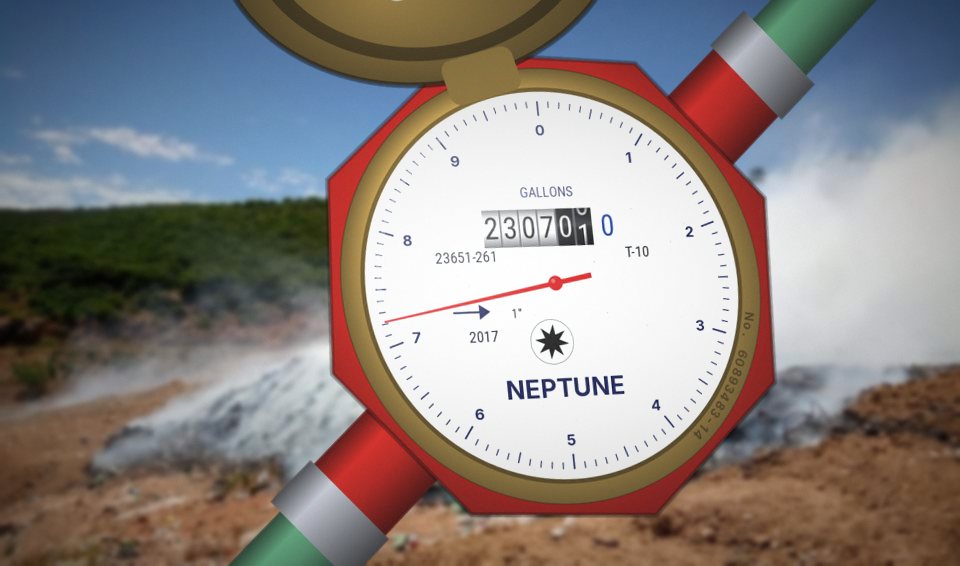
2307007.2 gal
